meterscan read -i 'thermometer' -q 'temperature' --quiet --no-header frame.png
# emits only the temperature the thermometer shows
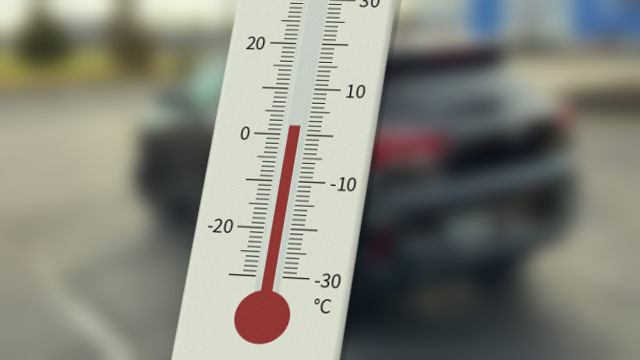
2 °C
